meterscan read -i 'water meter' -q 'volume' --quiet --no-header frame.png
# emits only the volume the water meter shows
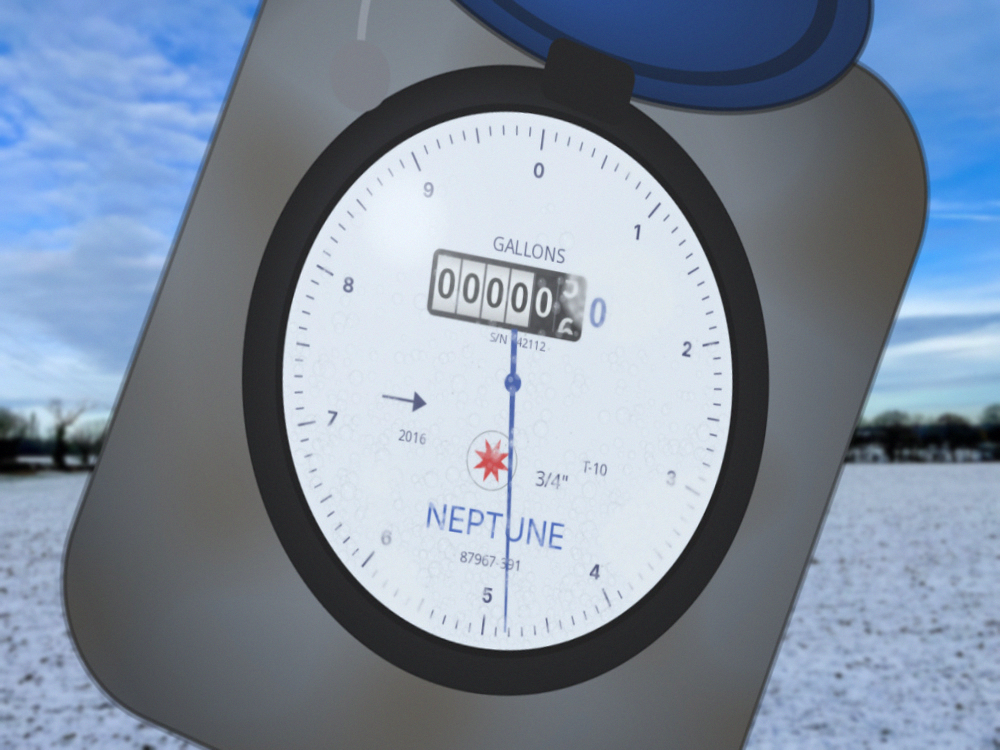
54.8 gal
